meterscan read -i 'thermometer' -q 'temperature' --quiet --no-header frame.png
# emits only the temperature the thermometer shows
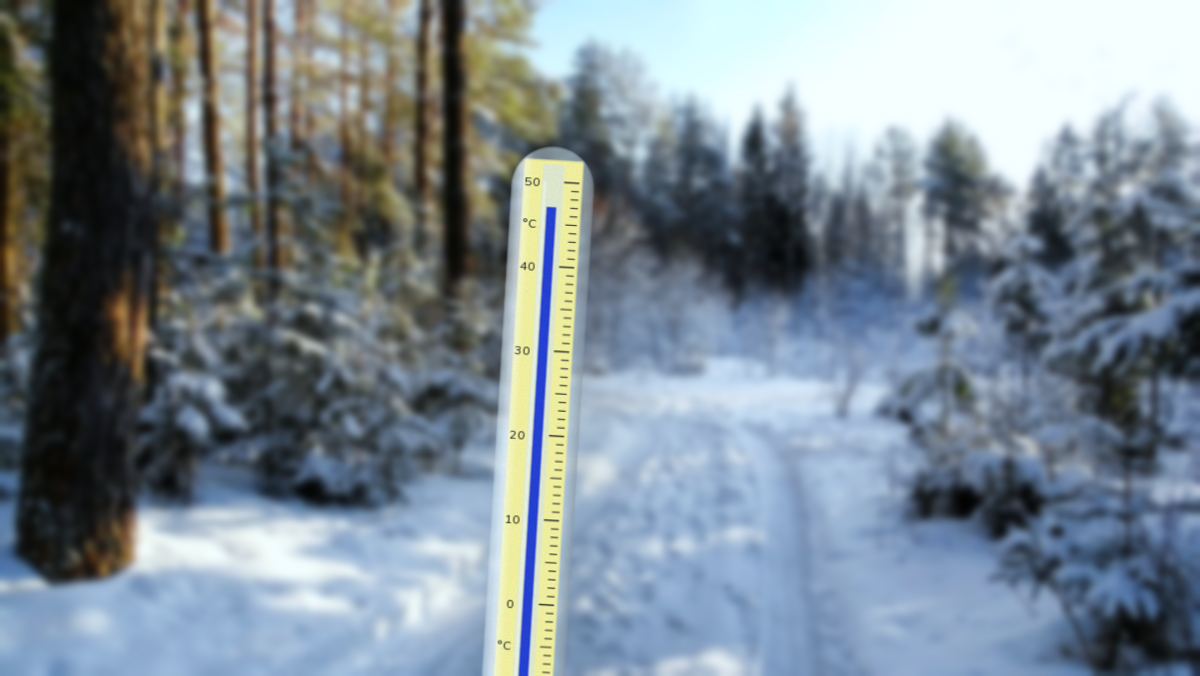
47 °C
